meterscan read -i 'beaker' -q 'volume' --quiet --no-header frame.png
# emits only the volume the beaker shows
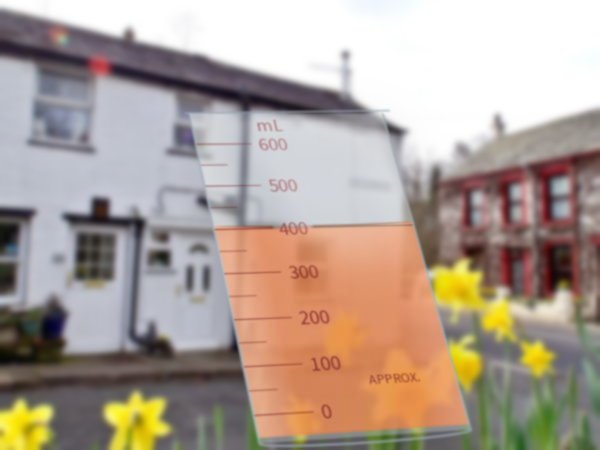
400 mL
